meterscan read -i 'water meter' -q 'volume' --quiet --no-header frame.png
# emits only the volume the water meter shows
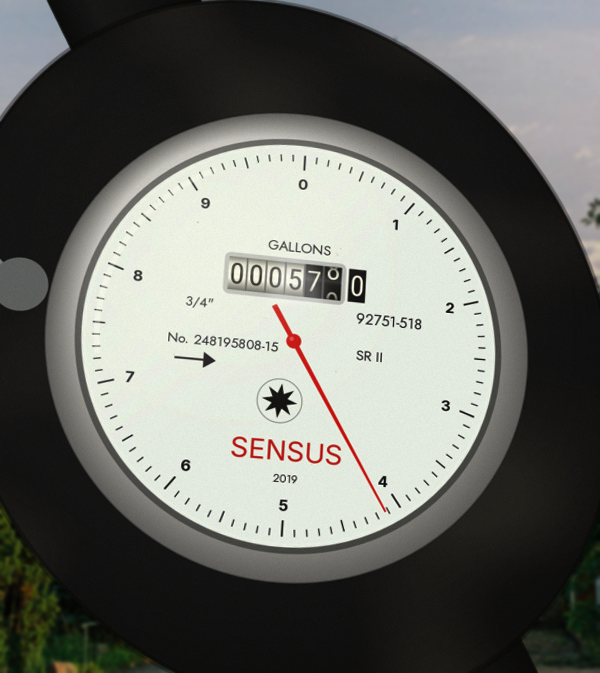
5784.1 gal
